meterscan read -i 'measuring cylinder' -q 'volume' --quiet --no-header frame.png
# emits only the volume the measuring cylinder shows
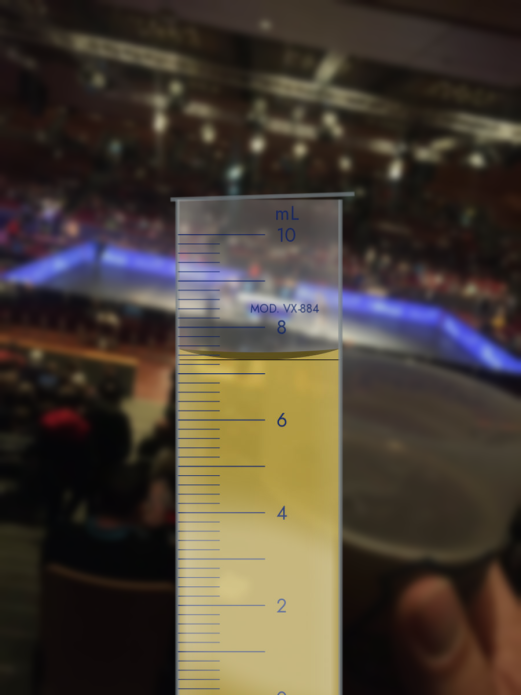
7.3 mL
